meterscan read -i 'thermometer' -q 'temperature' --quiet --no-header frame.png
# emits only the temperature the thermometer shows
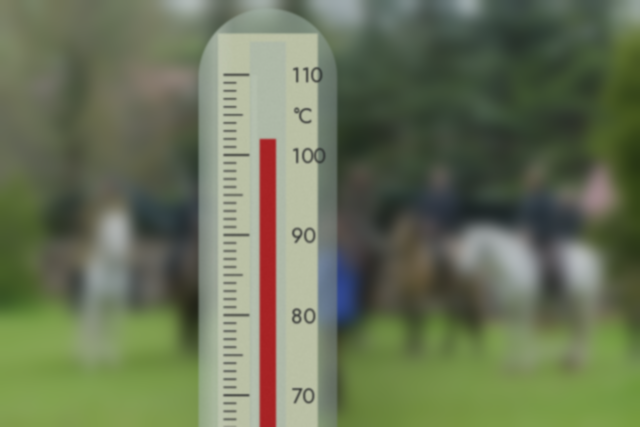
102 °C
